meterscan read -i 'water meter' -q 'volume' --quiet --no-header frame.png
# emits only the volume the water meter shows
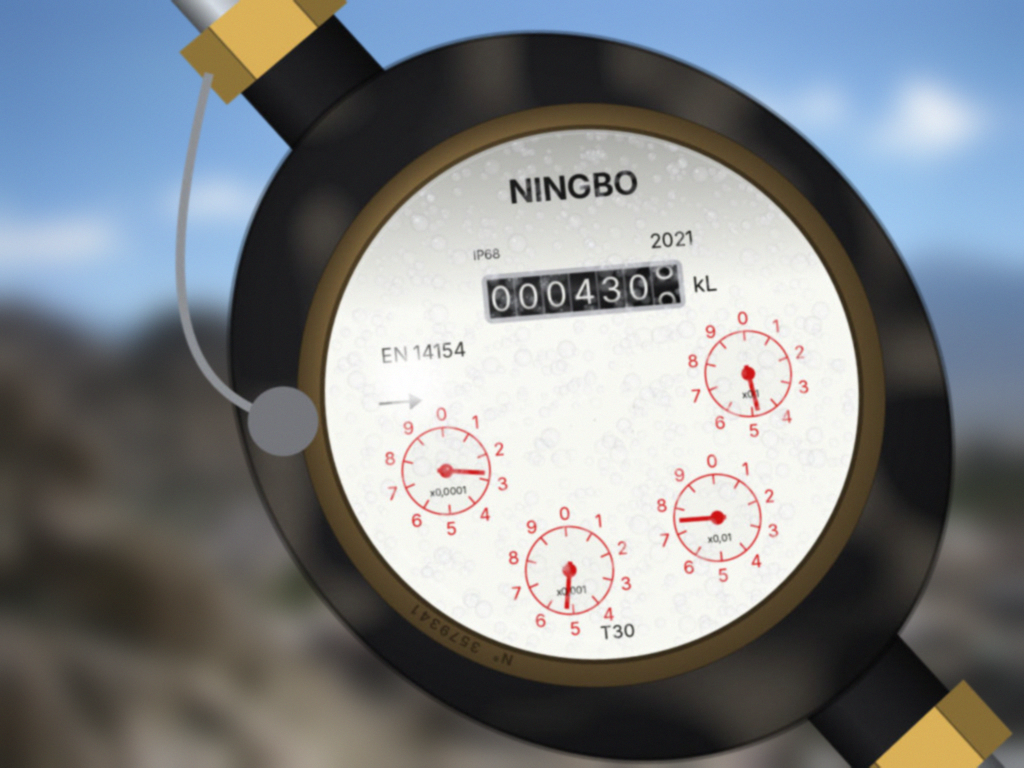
4308.4752 kL
